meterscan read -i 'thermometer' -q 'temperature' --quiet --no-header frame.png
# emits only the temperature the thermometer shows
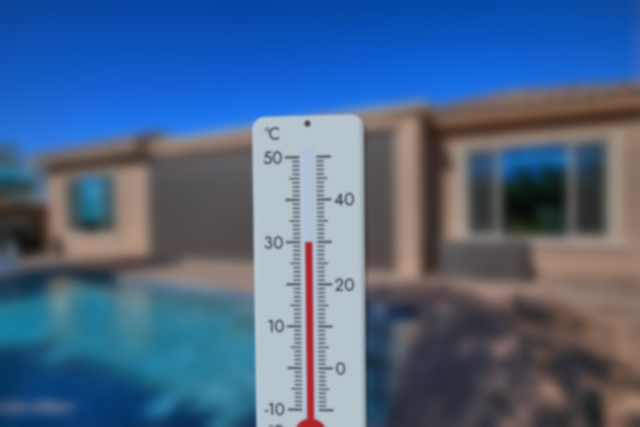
30 °C
